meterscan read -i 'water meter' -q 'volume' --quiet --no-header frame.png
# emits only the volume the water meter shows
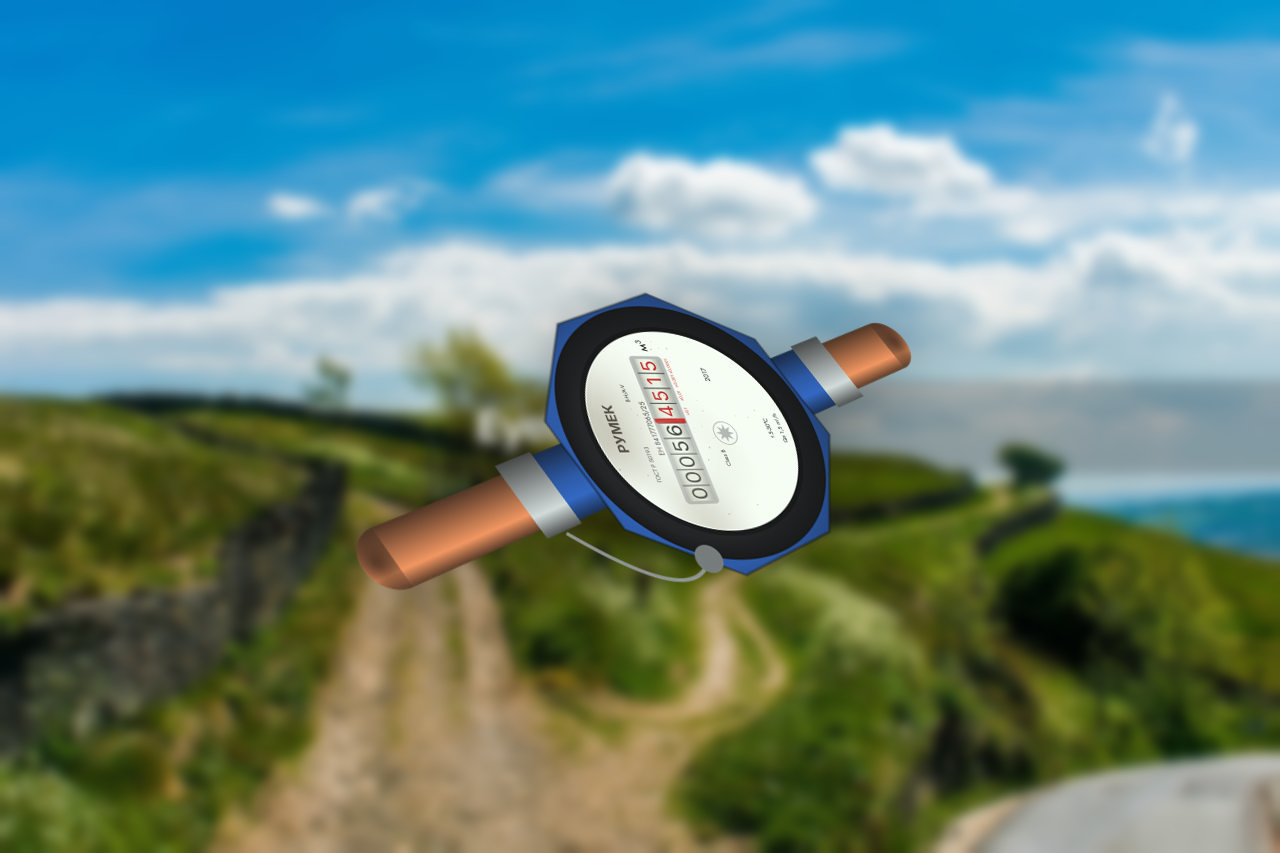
56.4515 m³
